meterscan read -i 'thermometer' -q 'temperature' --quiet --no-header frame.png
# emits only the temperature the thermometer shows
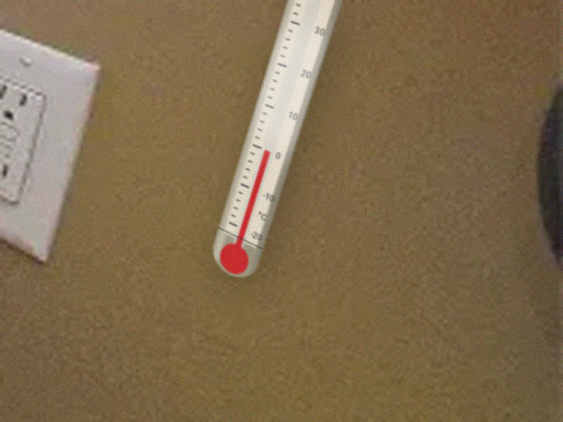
0 °C
